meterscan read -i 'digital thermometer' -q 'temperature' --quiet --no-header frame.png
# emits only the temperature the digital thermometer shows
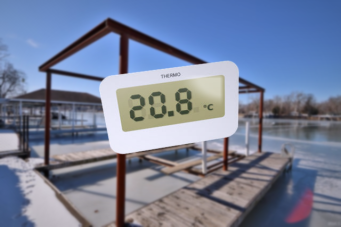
20.8 °C
